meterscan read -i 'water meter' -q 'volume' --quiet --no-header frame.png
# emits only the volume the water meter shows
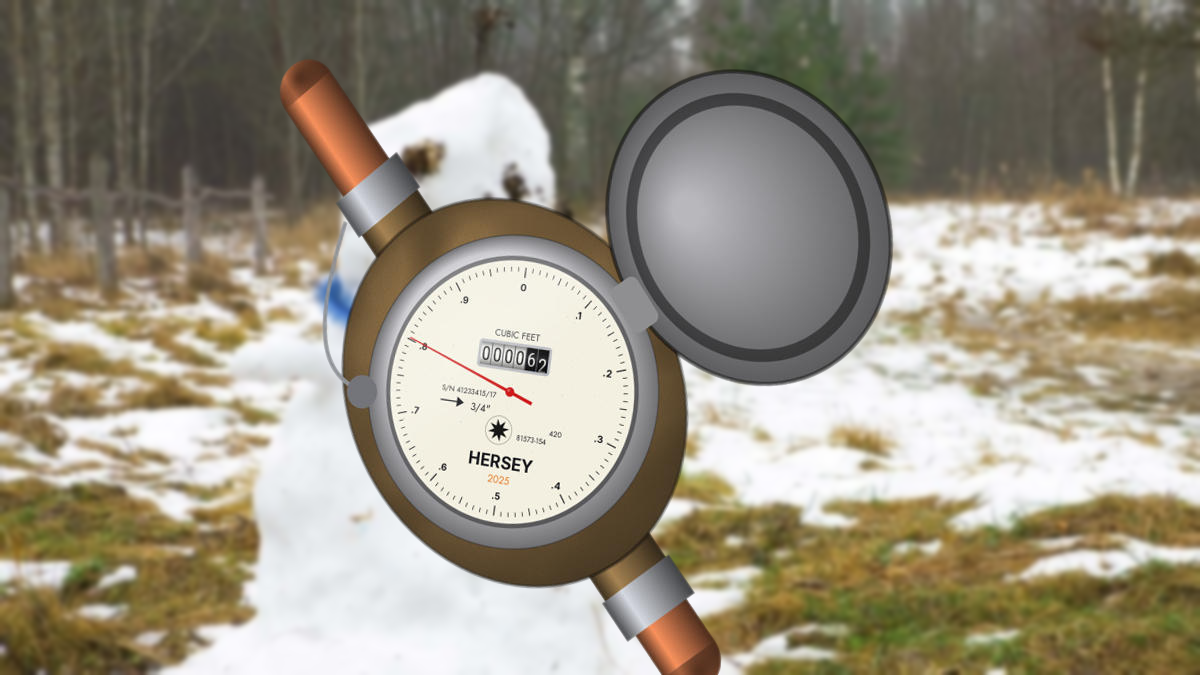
61.80 ft³
